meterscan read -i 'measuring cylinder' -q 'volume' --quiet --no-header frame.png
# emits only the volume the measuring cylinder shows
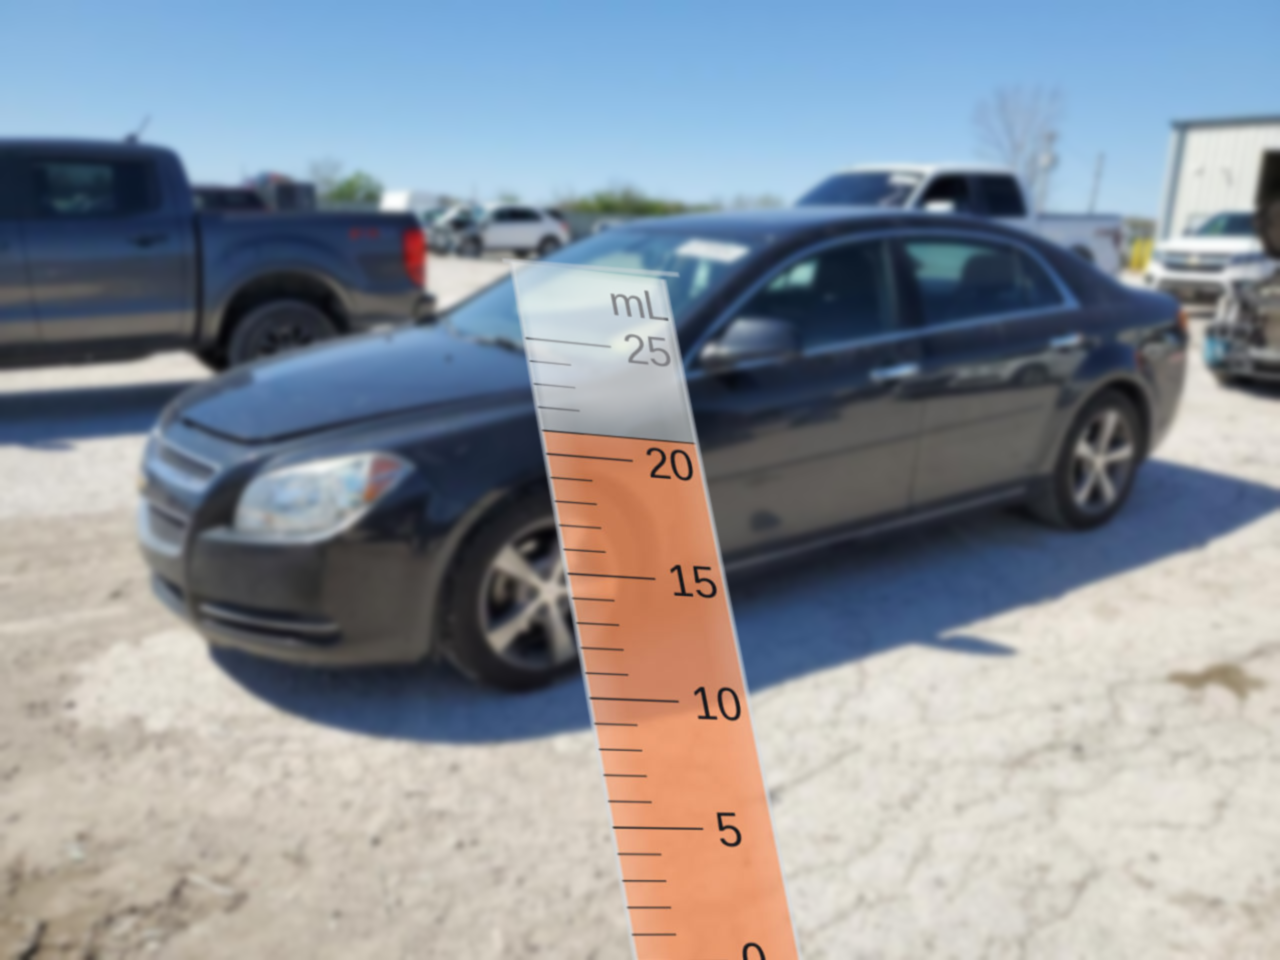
21 mL
